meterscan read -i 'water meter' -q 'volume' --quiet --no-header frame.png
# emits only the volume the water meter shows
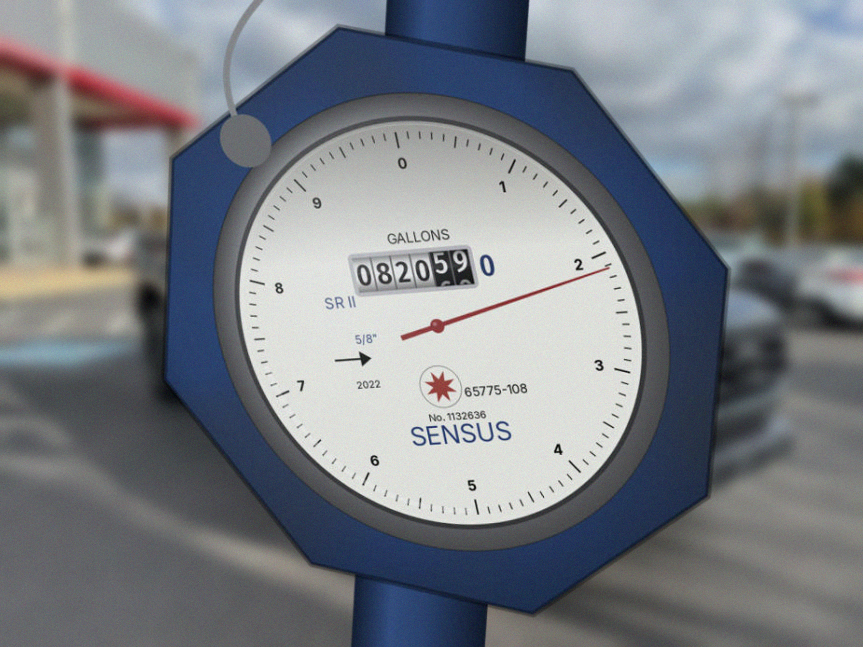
820592.1 gal
